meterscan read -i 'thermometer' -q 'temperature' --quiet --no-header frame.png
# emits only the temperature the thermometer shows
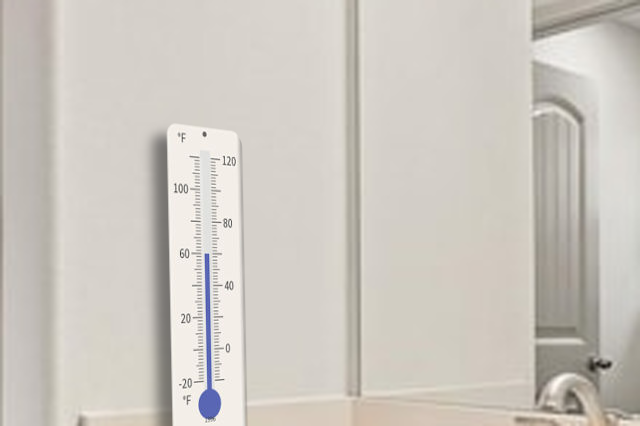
60 °F
